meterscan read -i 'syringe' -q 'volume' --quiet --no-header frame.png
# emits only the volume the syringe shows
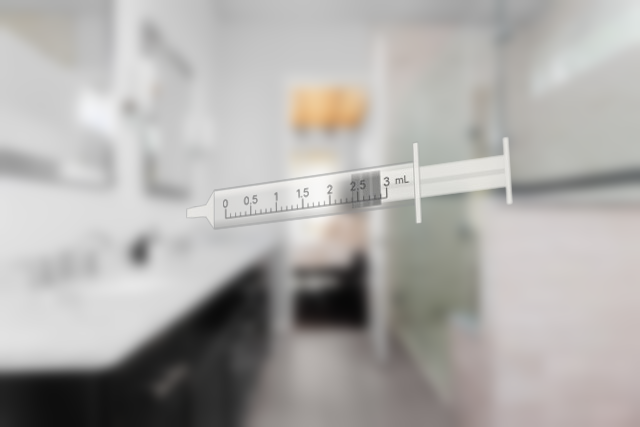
2.4 mL
